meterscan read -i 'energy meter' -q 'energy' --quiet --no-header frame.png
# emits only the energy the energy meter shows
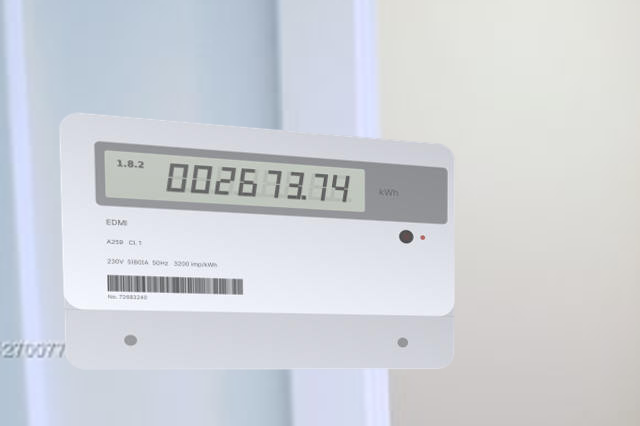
2673.74 kWh
